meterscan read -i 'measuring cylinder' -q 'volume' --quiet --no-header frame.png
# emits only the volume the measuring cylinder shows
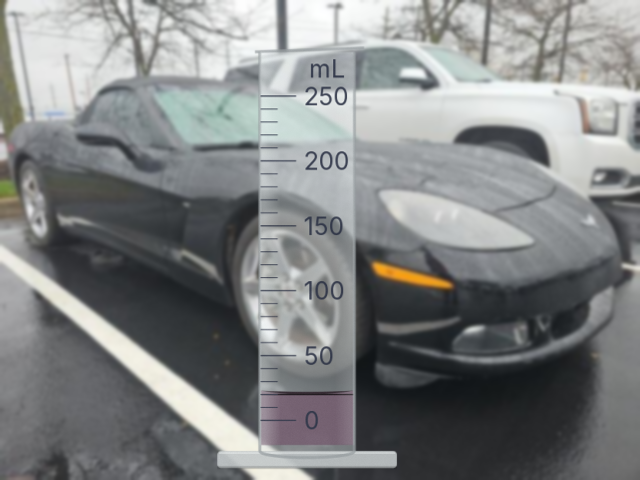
20 mL
